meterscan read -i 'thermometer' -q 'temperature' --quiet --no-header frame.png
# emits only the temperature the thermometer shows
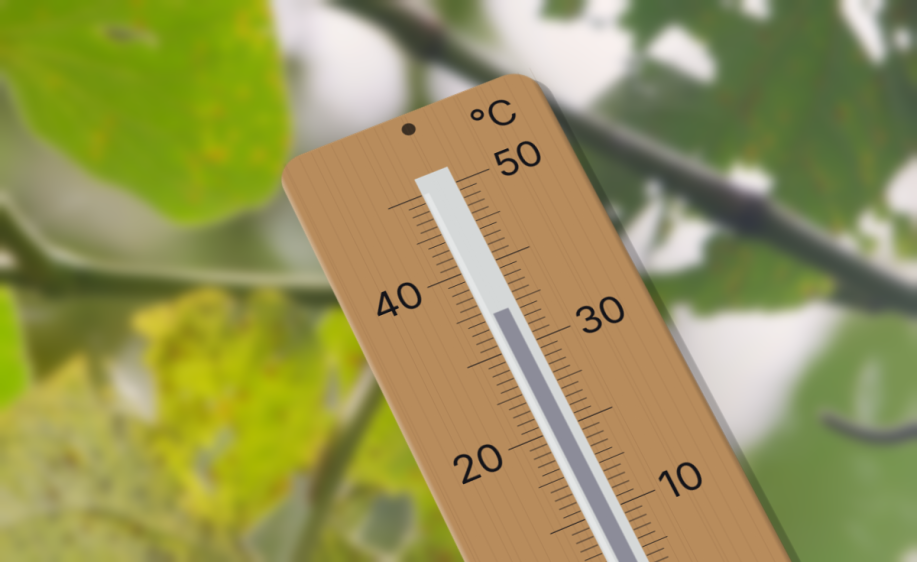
34.5 °C
